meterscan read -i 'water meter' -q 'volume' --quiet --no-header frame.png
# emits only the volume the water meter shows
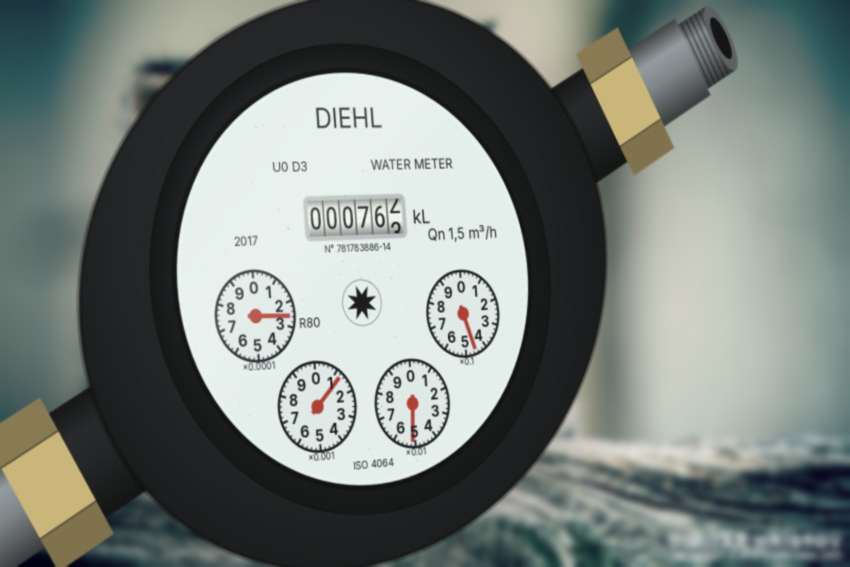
762.4512 kL
